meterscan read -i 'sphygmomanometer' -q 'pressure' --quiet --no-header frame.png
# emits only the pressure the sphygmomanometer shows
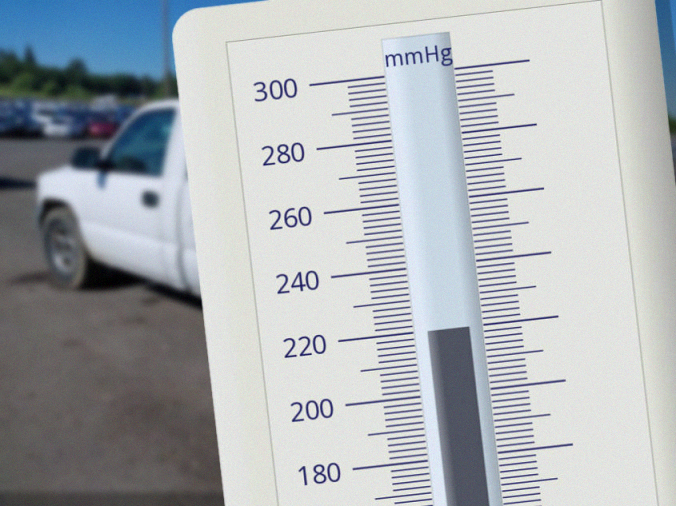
220 mmHg
